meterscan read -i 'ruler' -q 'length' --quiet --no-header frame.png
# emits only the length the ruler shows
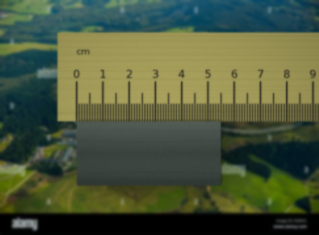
5.5 cm
